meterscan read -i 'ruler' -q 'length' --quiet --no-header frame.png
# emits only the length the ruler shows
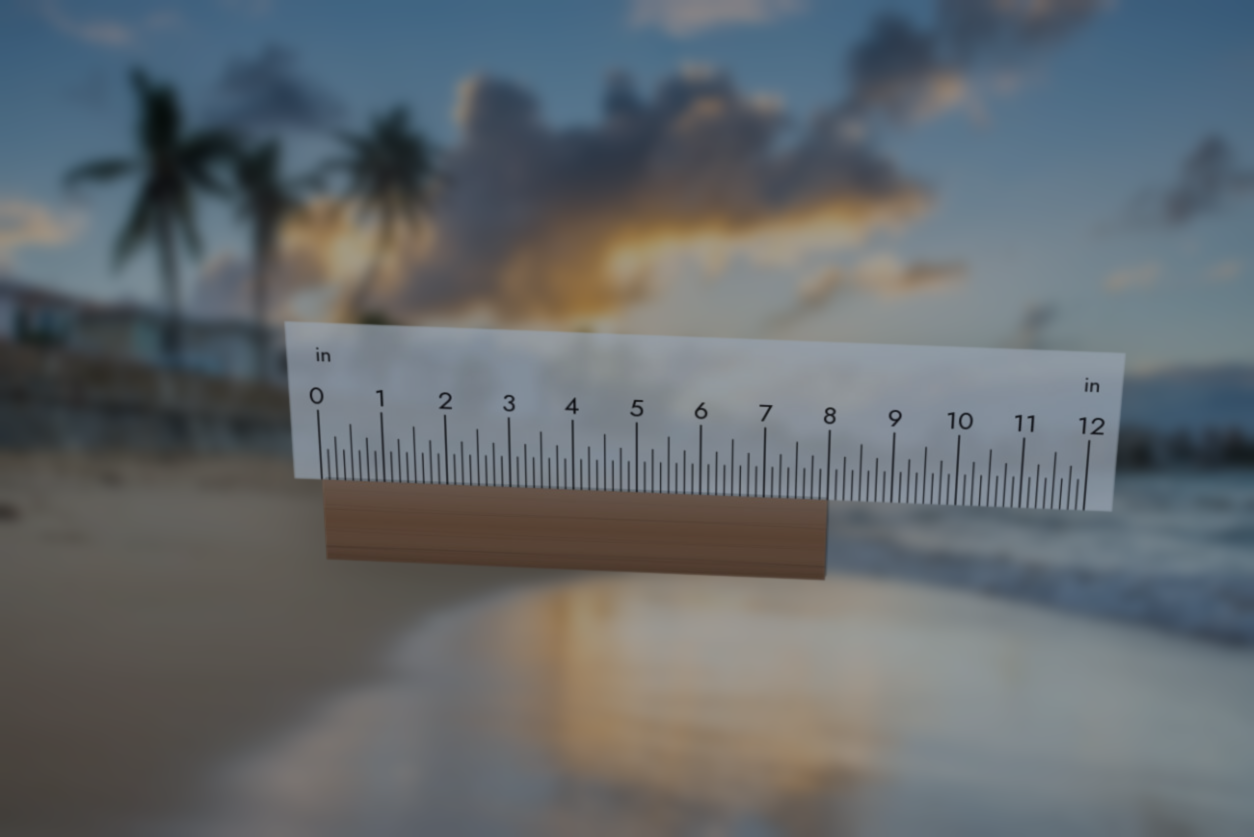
8 in
